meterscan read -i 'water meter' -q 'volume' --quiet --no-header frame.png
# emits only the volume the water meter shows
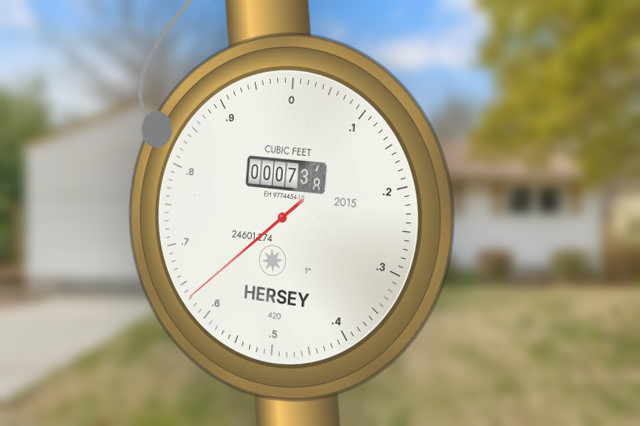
737.63 ft³
